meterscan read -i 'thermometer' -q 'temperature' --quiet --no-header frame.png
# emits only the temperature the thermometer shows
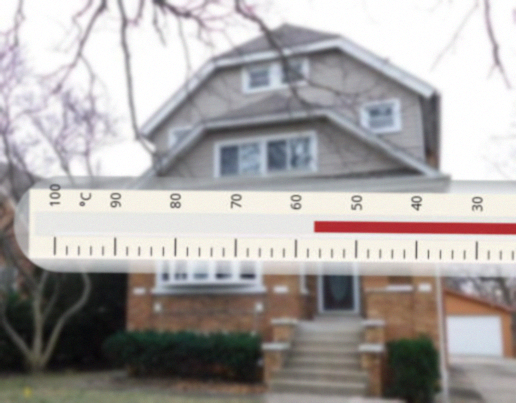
57 °C
